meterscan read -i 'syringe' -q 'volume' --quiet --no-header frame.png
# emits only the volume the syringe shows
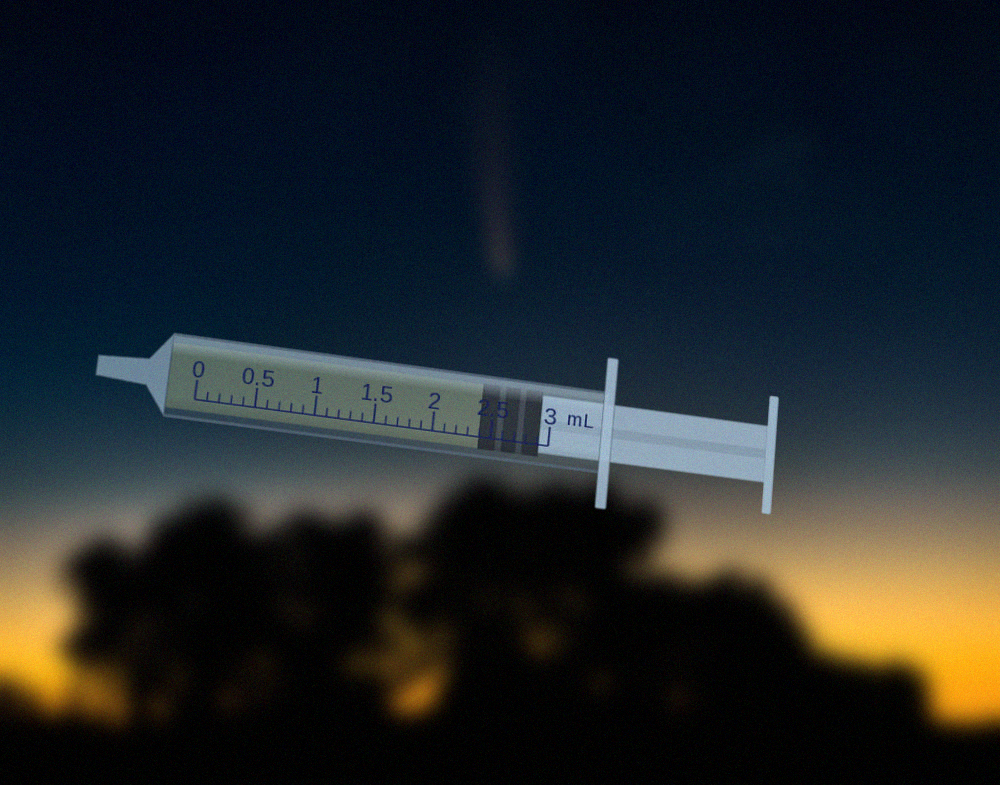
2.4 mL
